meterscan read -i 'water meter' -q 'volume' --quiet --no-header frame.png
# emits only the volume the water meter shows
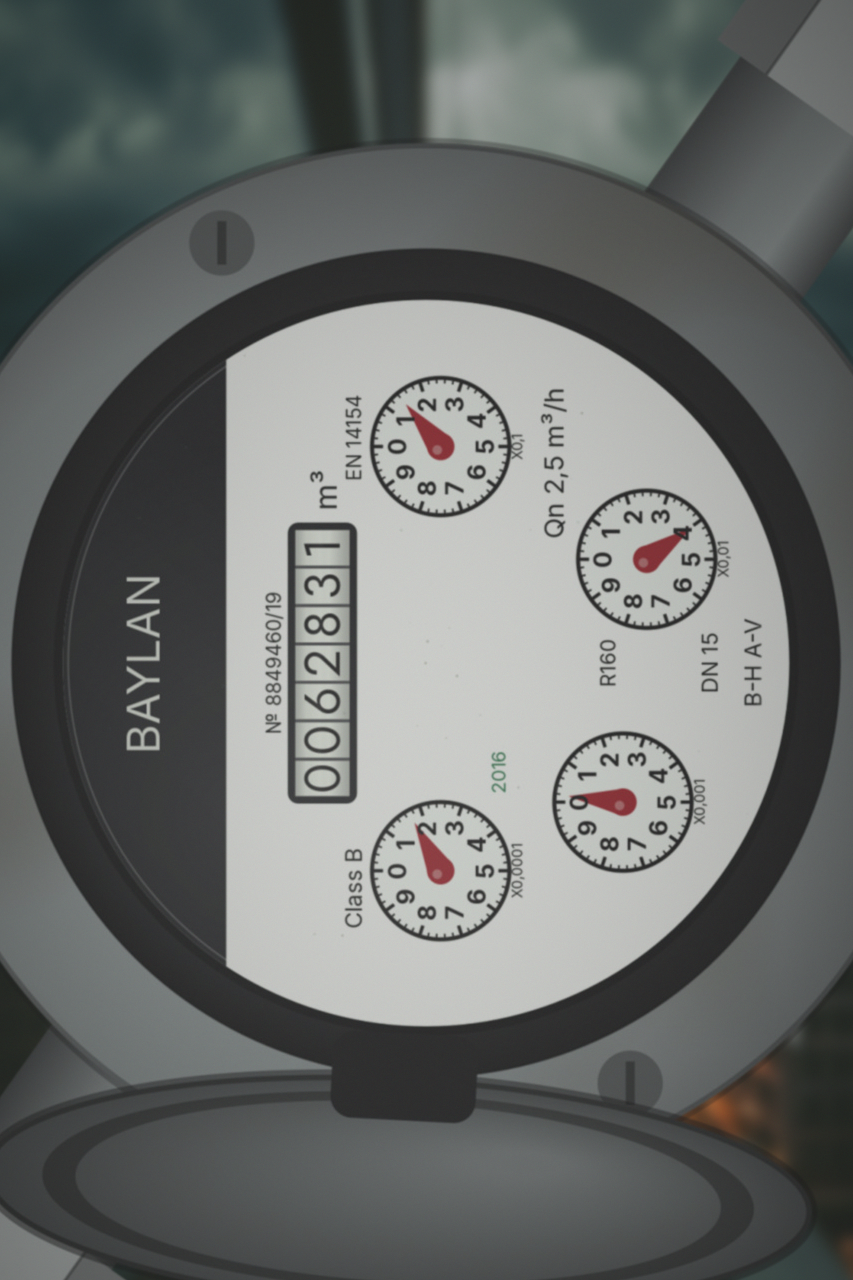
62831.1401 m³
